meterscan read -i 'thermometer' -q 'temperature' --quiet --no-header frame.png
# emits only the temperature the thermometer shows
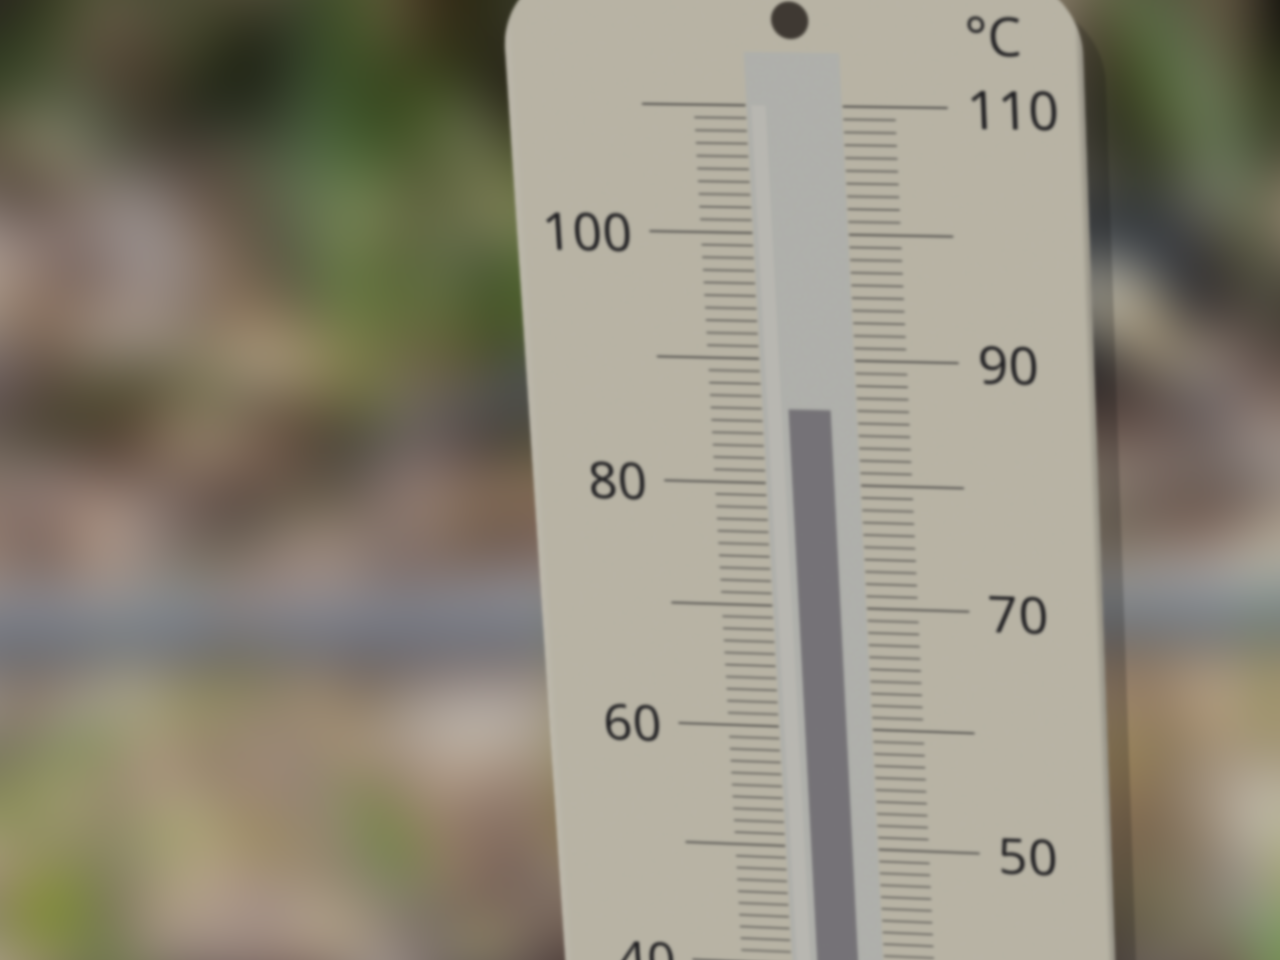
86 °C
